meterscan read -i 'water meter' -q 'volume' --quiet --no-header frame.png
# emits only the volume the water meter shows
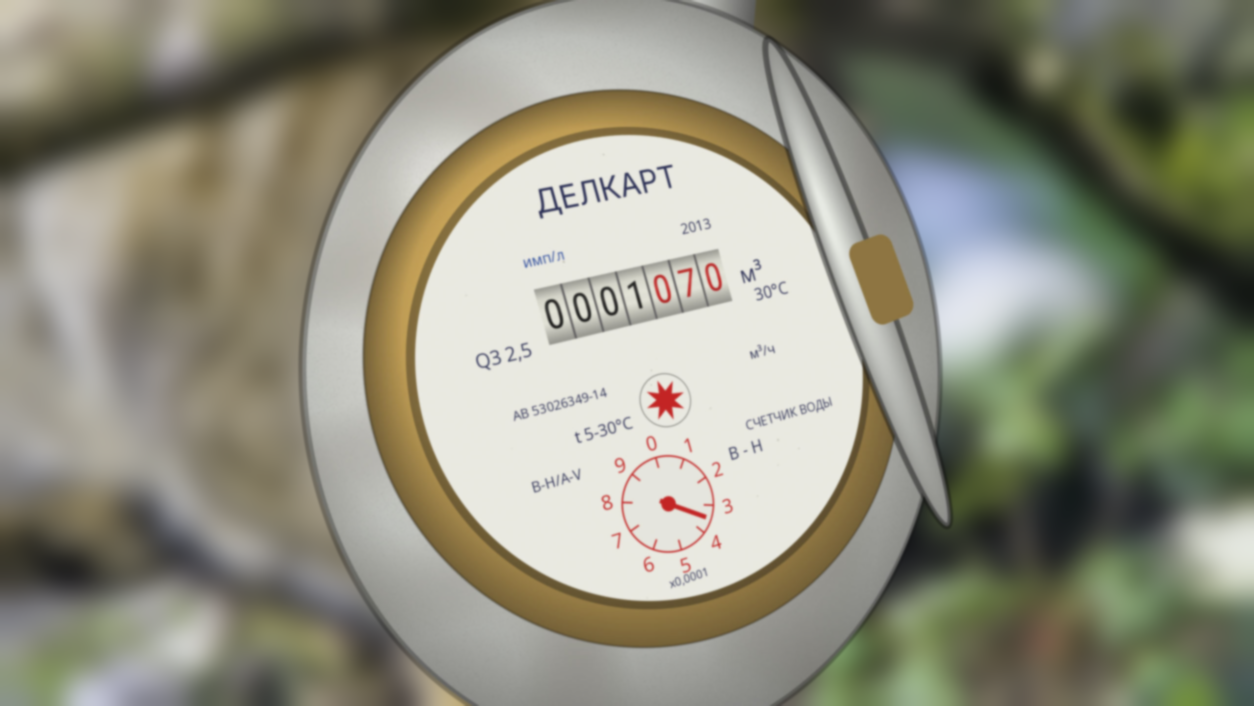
1.0703 m³
